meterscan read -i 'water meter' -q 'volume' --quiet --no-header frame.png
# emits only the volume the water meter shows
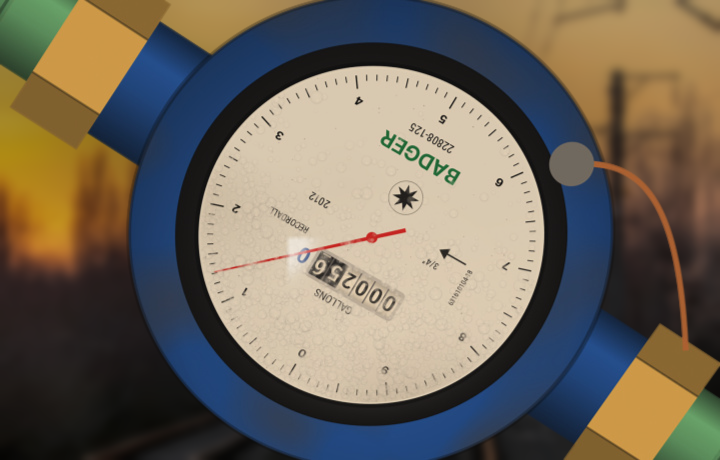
2561.3 gal
